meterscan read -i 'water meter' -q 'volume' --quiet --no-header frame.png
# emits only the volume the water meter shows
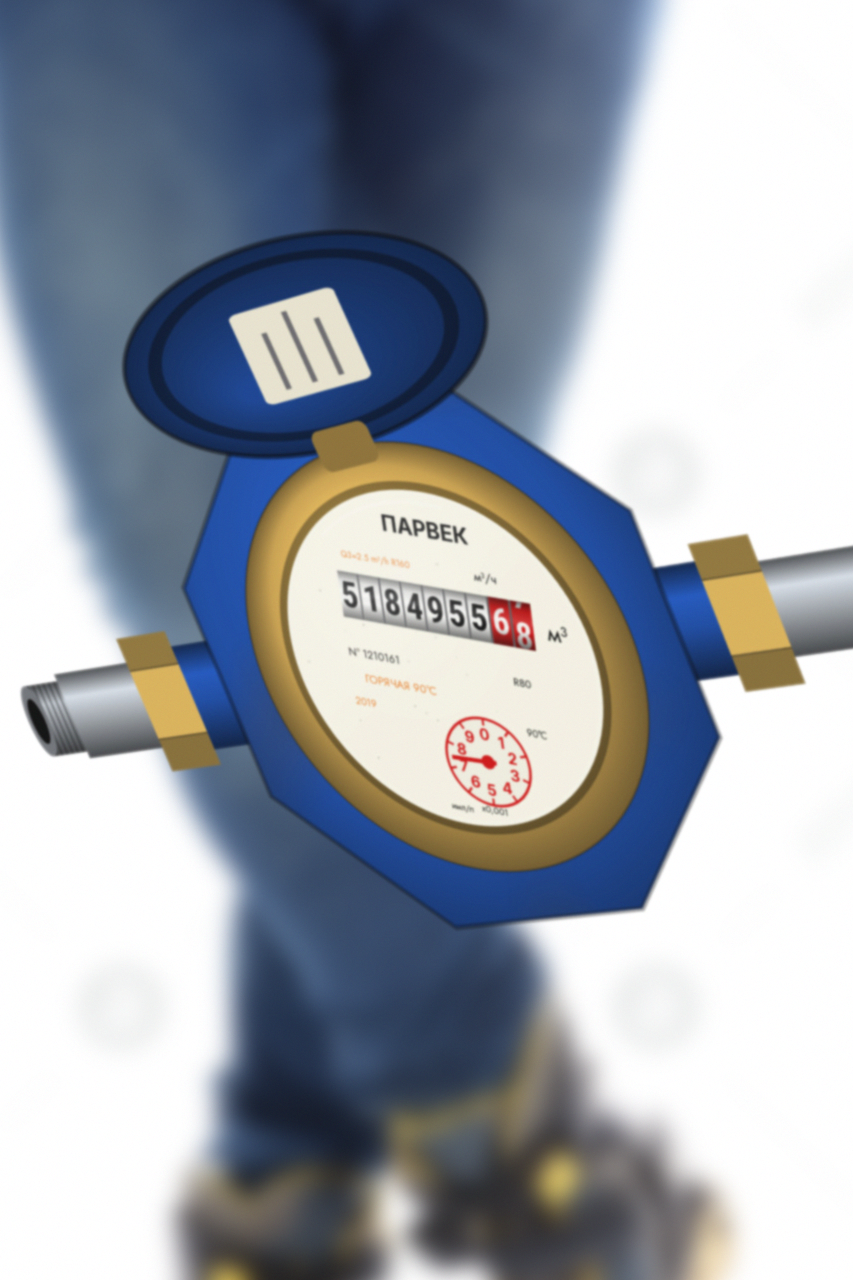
5184955.677 m³
